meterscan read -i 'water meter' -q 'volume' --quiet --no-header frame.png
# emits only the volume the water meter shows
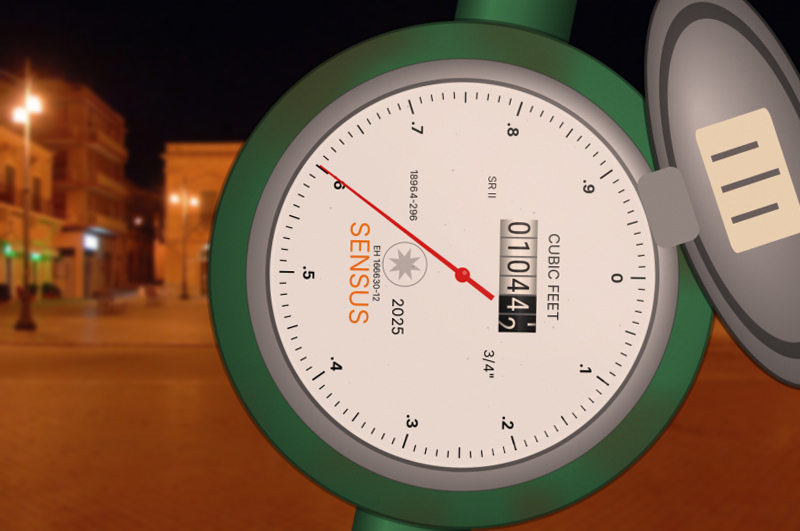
10441.60 ft³
